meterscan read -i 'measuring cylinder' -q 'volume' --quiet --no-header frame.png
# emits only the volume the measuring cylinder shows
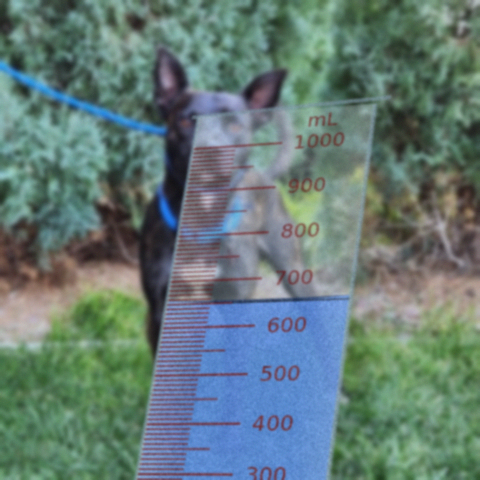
650 mL
